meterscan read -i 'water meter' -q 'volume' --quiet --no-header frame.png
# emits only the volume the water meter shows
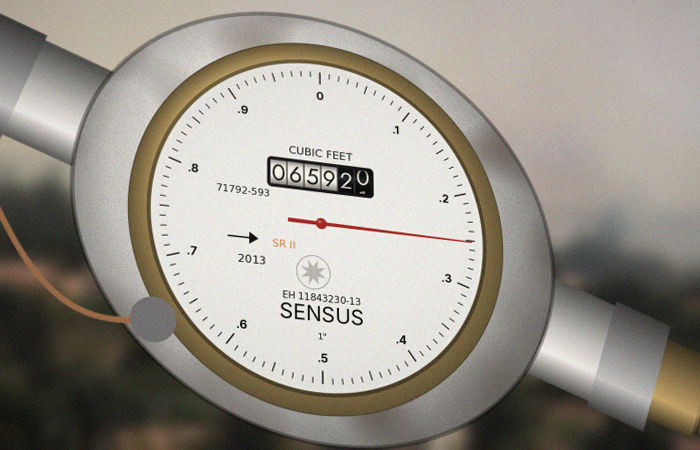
65920.25 ft³
